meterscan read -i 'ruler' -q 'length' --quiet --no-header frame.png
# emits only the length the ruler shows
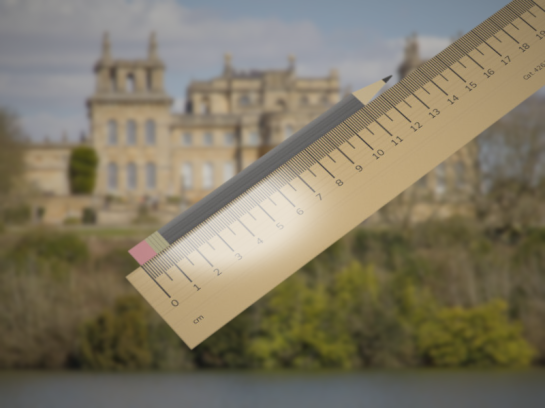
13 cm
